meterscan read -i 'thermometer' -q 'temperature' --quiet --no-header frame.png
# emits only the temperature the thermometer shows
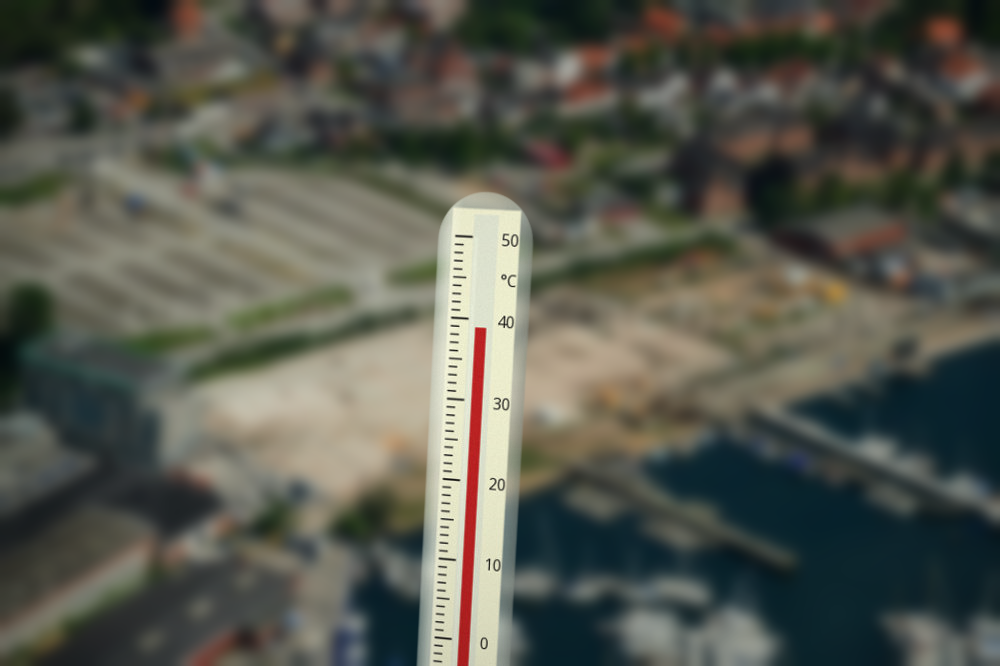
39 °C
